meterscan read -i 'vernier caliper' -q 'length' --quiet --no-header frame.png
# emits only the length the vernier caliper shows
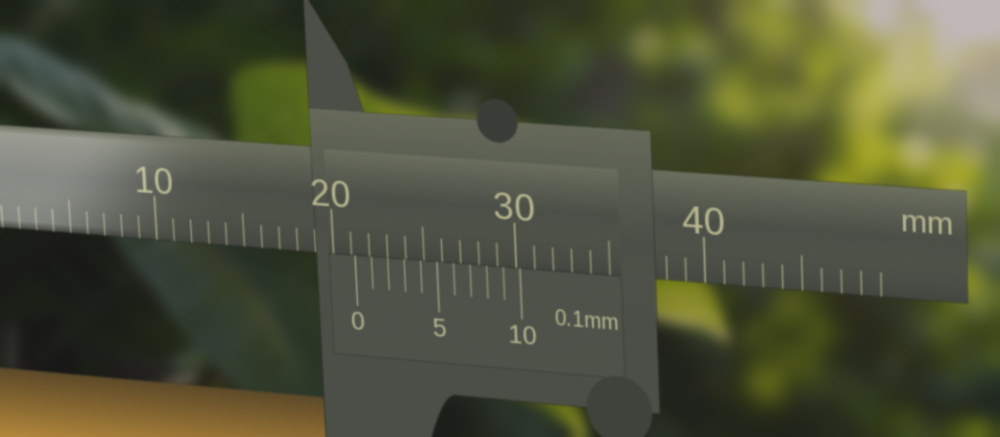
21.2 mm
